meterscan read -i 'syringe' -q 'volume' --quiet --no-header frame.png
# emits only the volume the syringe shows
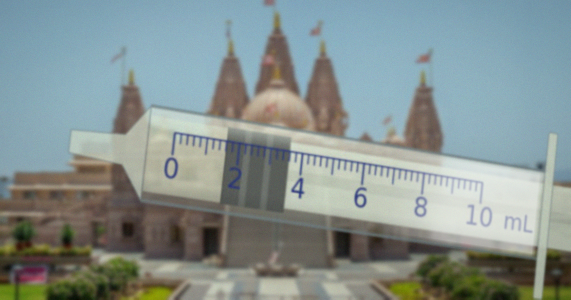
1.6 mL
